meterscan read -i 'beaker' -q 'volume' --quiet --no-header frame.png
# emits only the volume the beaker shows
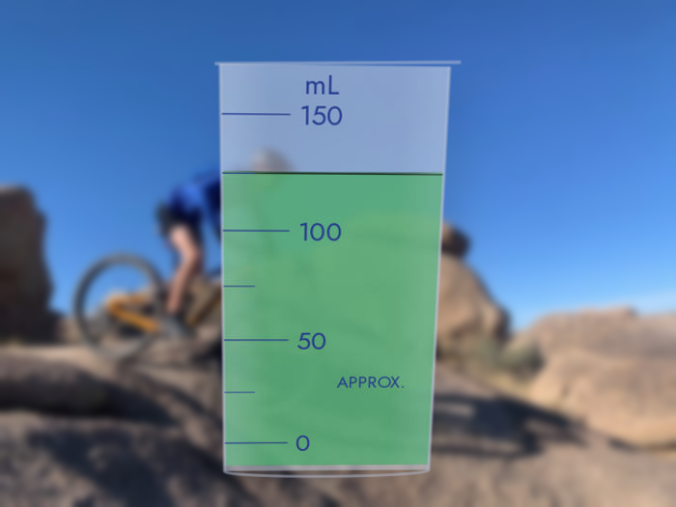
125 mL
